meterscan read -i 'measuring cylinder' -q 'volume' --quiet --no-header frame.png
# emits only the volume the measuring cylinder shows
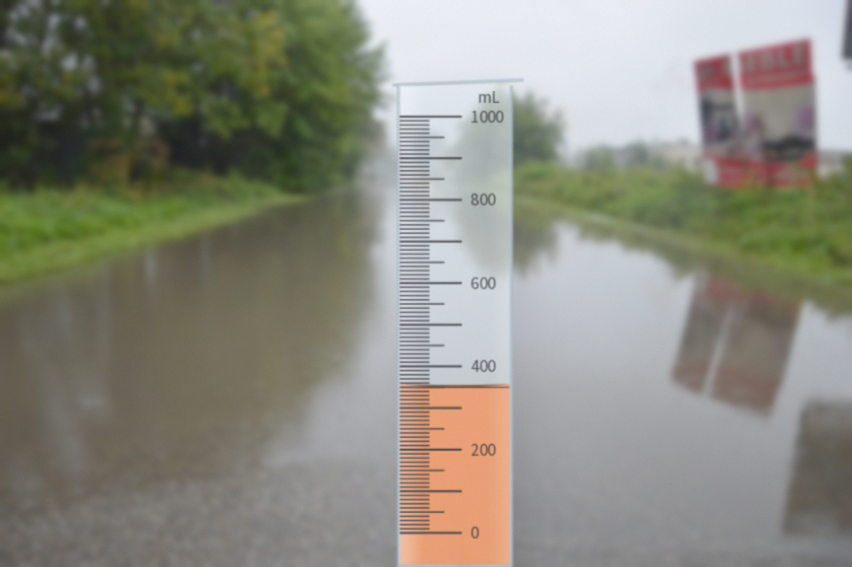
350 mL
